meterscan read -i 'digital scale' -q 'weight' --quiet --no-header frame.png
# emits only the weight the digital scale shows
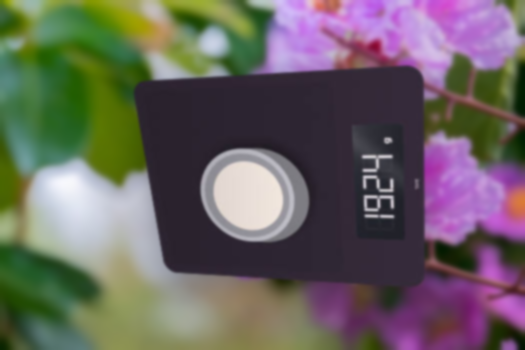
1924 g
